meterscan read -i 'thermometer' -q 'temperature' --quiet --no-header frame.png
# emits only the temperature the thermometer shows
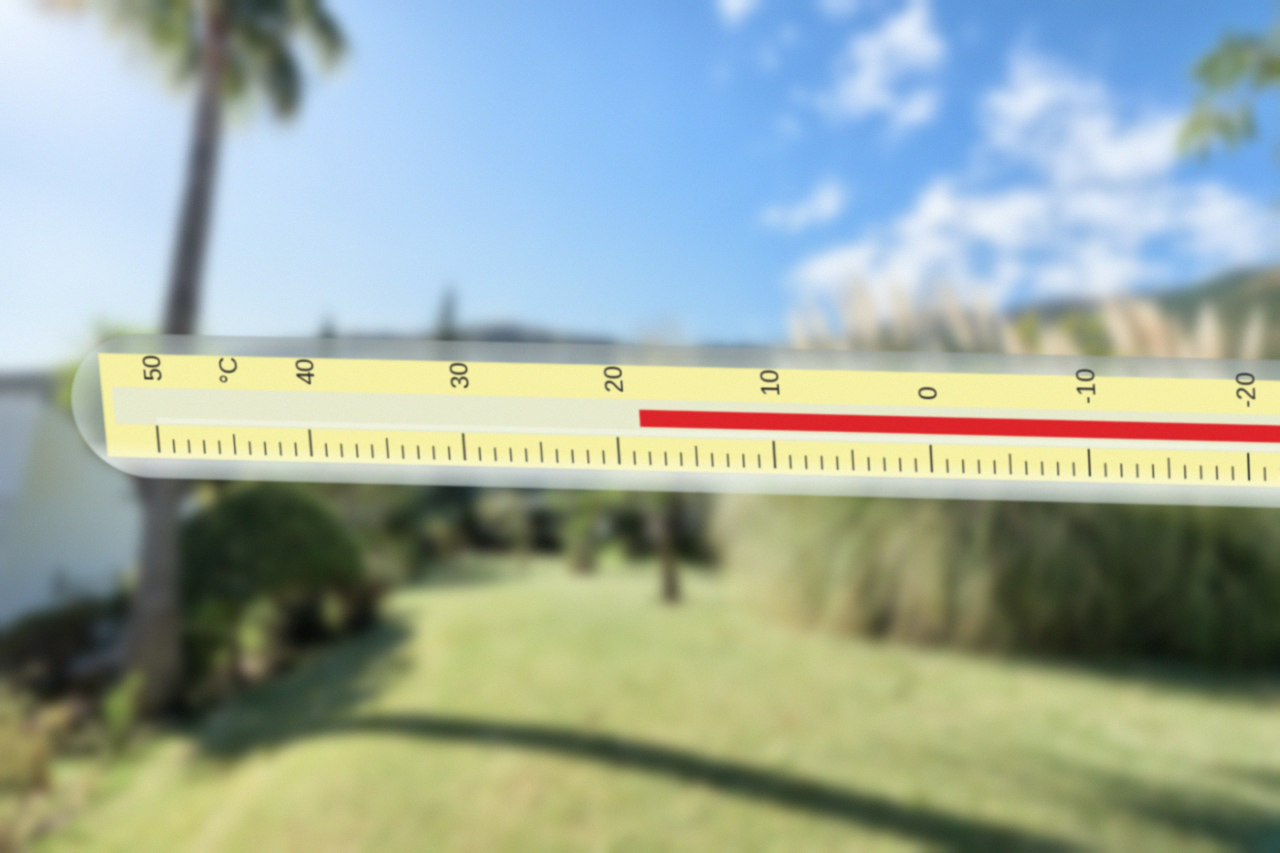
18.5 °C
